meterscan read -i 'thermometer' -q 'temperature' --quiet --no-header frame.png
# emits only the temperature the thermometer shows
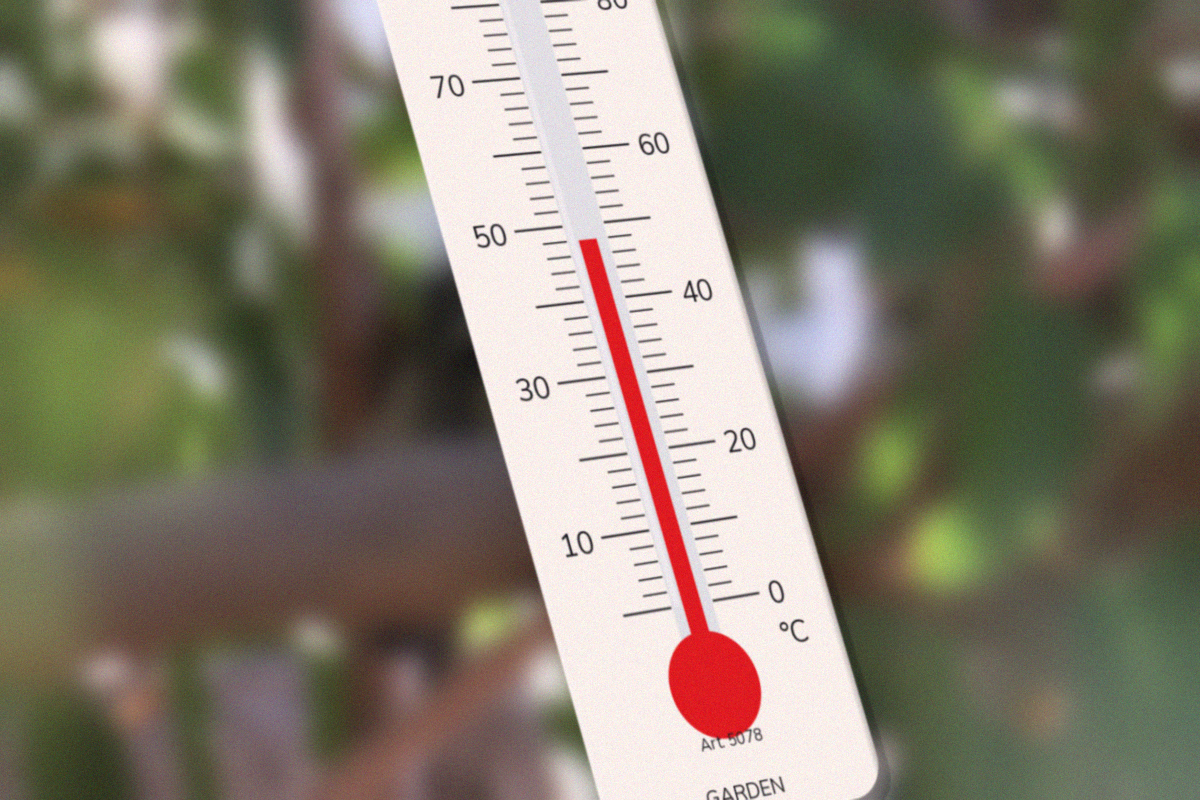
48 °C
